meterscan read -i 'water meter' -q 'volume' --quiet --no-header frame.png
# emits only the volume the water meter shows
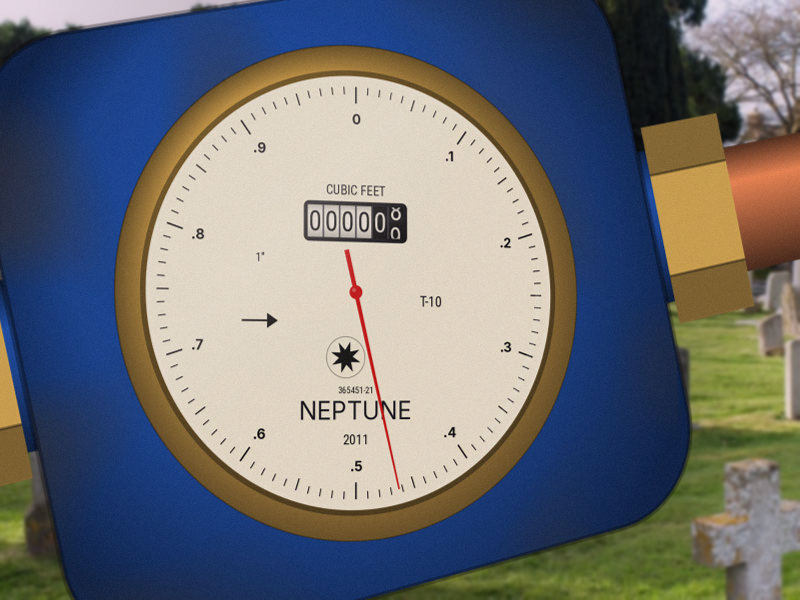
8.46 ft³
